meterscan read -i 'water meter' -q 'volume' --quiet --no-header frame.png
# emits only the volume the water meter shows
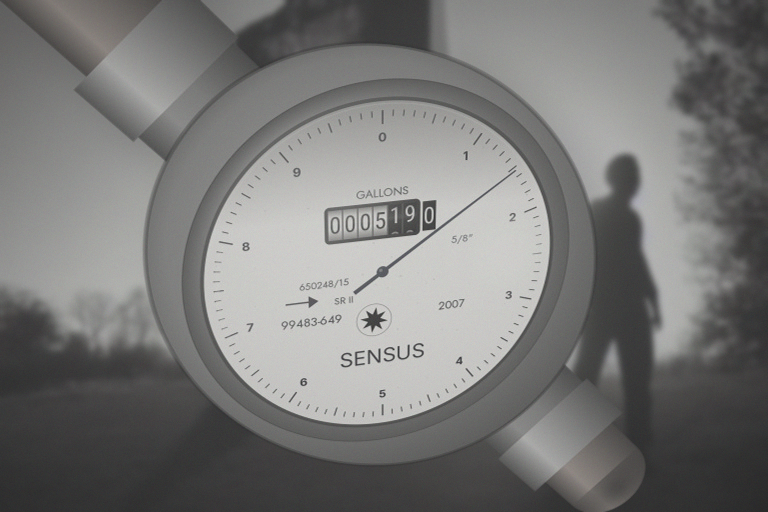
5191.5 gal
